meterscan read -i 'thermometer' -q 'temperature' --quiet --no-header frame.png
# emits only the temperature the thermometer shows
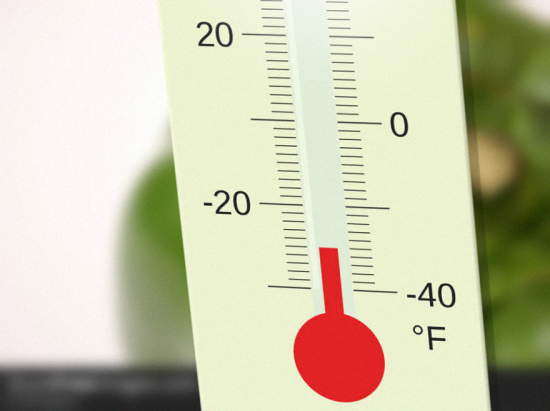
-30 °F
